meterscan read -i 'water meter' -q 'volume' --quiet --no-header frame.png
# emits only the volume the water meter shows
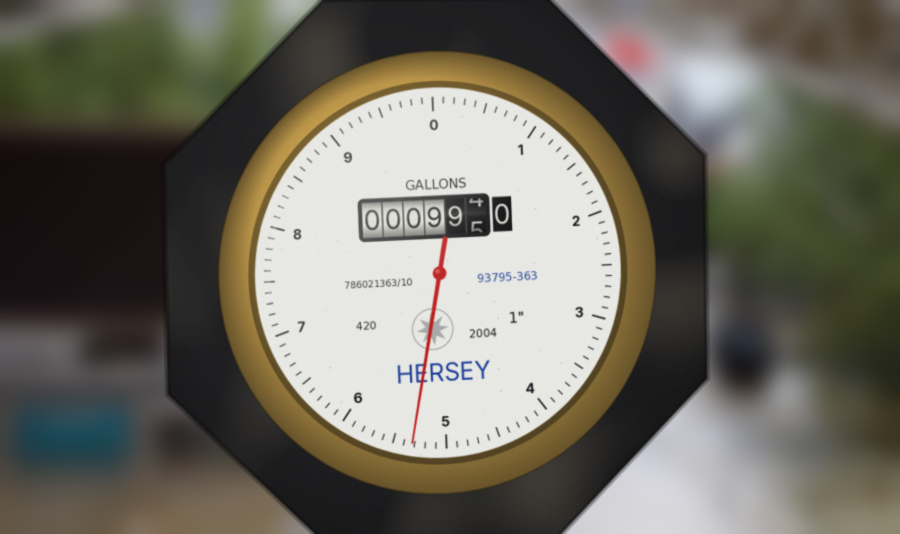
9945.3 gal
